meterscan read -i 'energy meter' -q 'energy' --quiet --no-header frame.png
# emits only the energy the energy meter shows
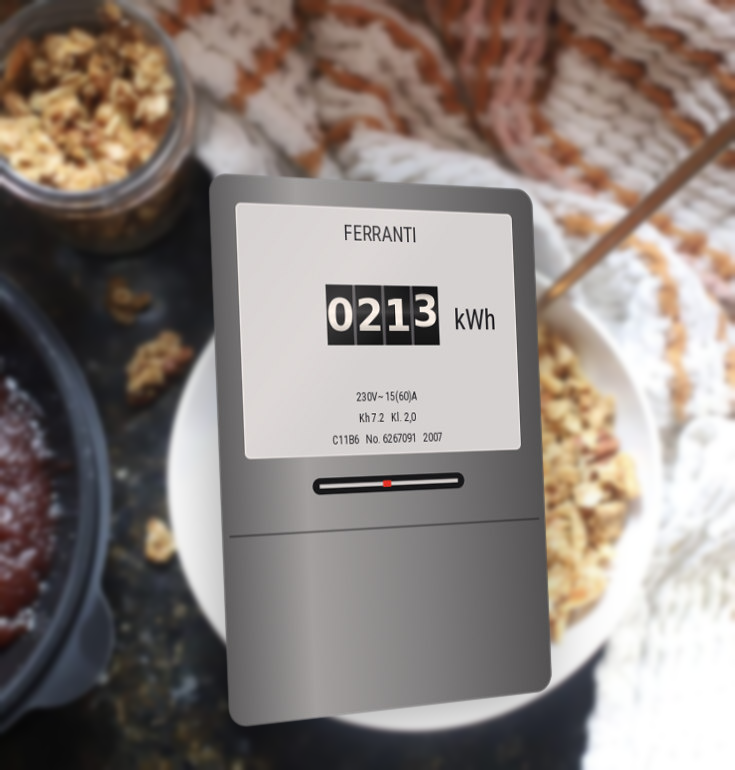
213 kWh
